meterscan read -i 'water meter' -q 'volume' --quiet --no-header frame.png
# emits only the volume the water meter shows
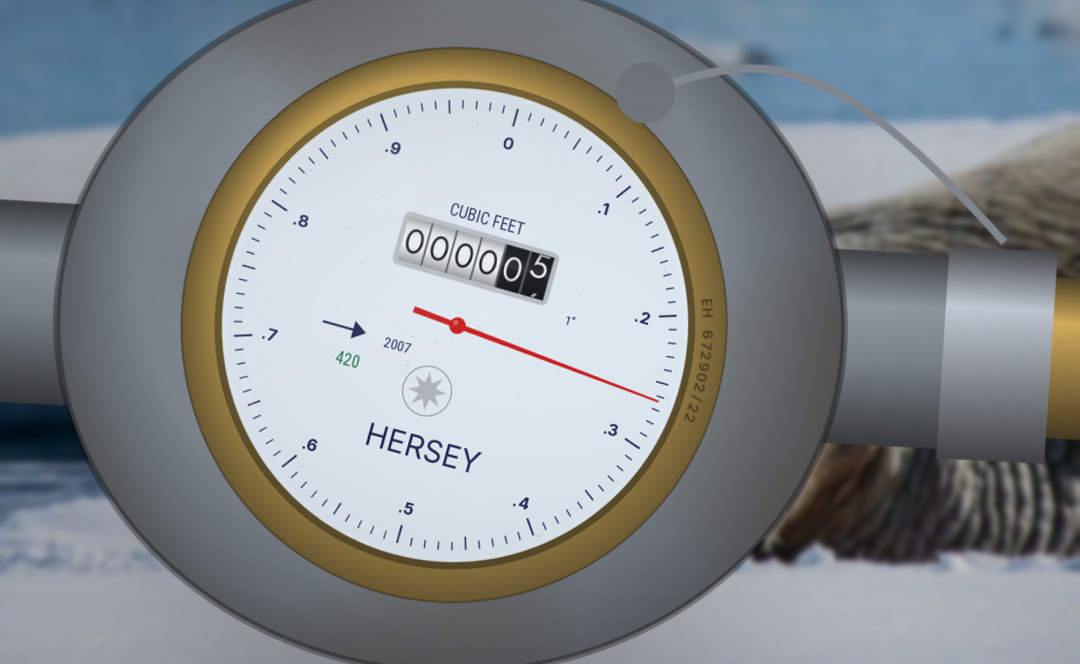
5.26 ft³
